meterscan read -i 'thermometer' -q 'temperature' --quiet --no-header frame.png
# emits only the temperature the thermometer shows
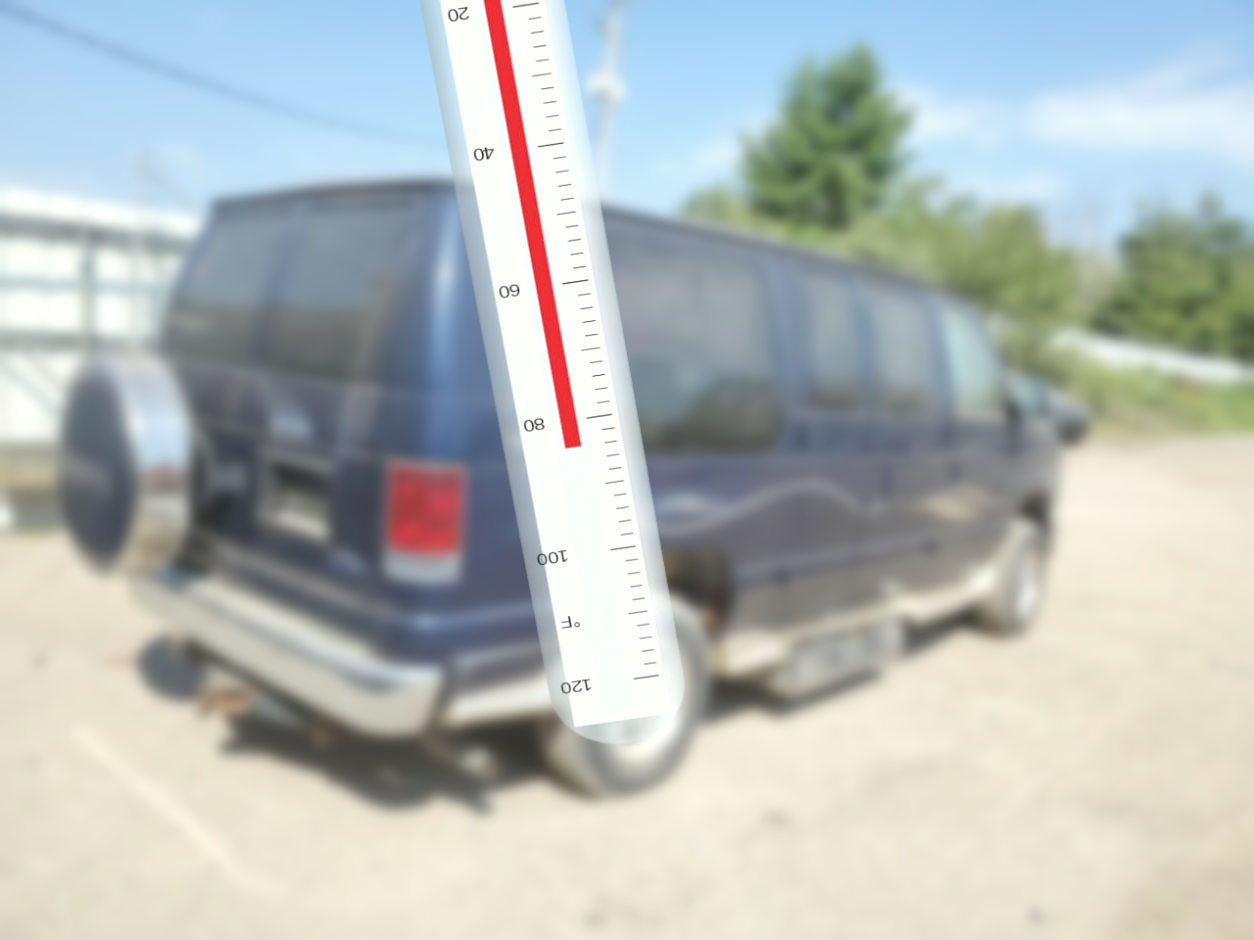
84 °F
